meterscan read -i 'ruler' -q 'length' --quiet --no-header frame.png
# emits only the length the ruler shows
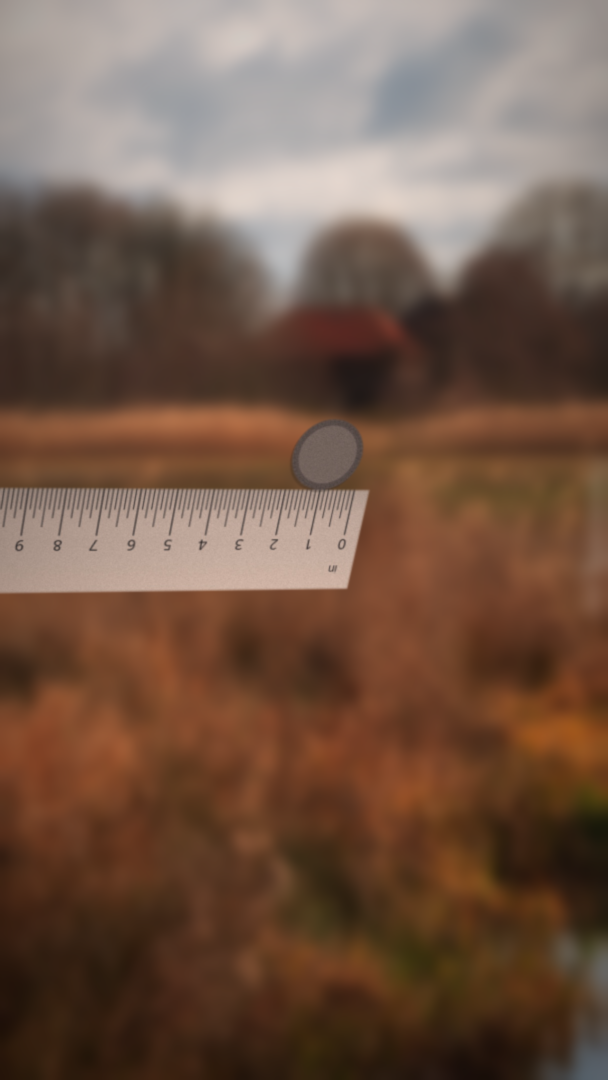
2 in
